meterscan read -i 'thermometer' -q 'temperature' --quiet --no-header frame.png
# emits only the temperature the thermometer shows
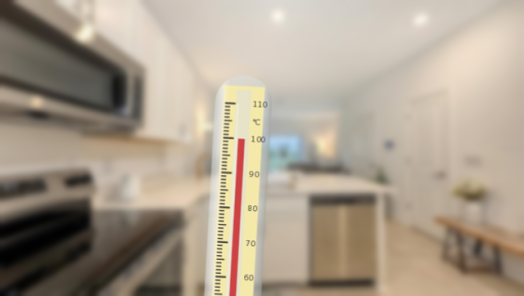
100 °C
